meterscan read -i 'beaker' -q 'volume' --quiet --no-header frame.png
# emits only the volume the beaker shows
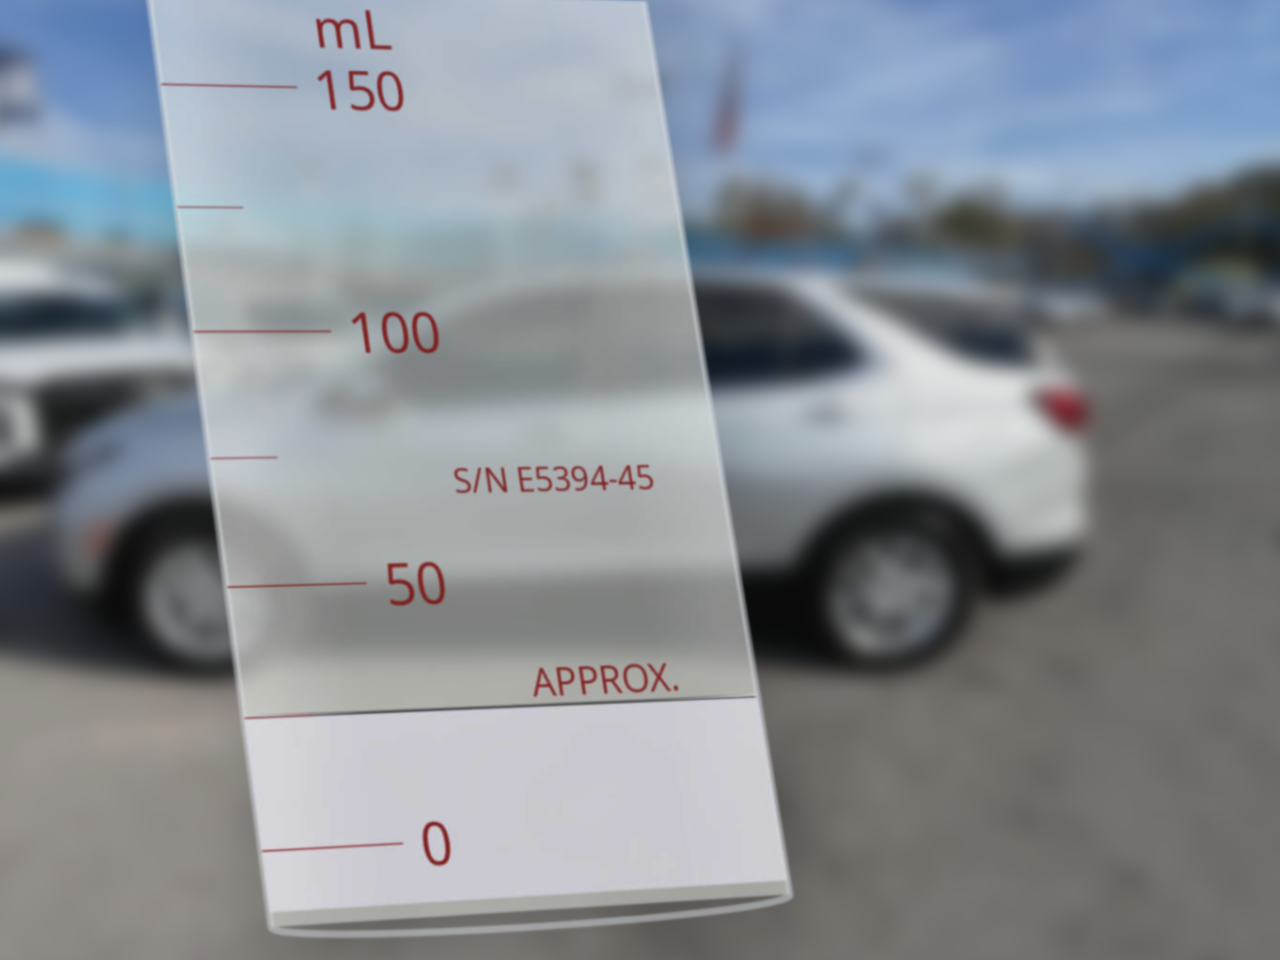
25 mL
